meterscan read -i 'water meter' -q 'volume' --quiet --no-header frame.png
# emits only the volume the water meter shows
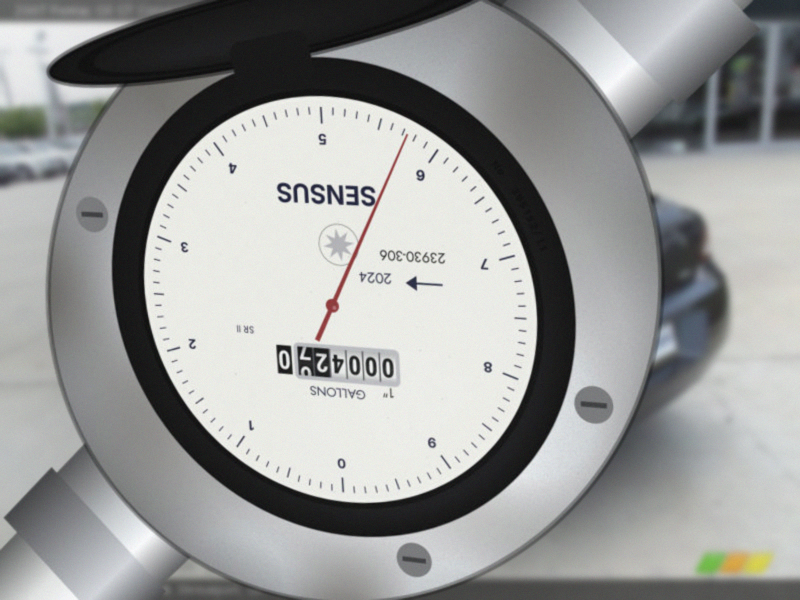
4265.7 gal
